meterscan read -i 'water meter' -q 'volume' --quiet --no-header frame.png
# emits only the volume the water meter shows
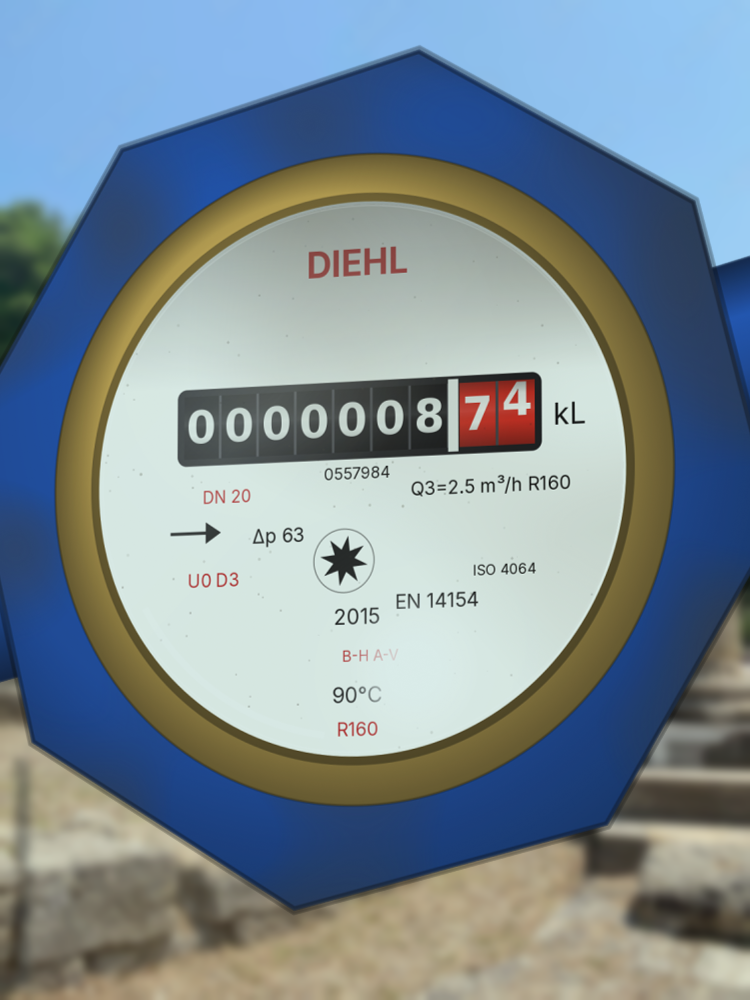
8.74 kL
